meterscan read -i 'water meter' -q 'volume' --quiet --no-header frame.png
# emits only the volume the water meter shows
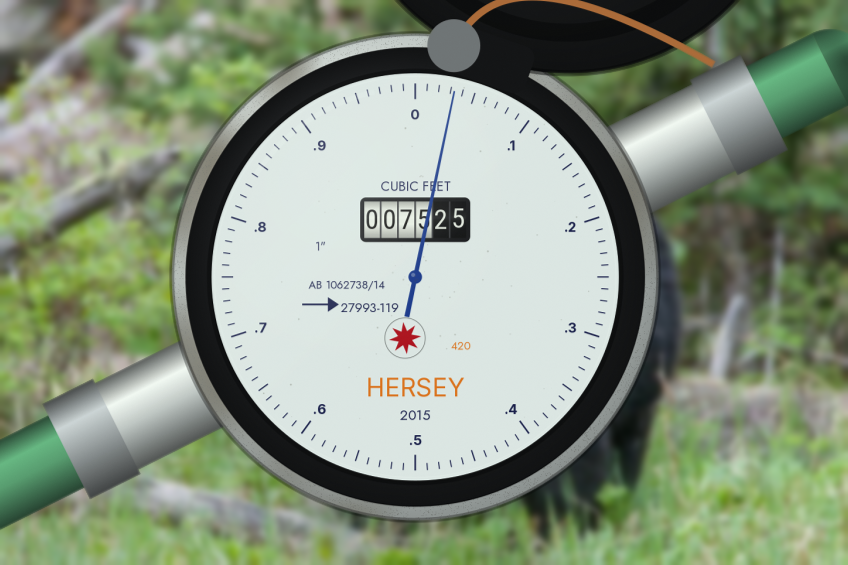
7525.03 ft³
